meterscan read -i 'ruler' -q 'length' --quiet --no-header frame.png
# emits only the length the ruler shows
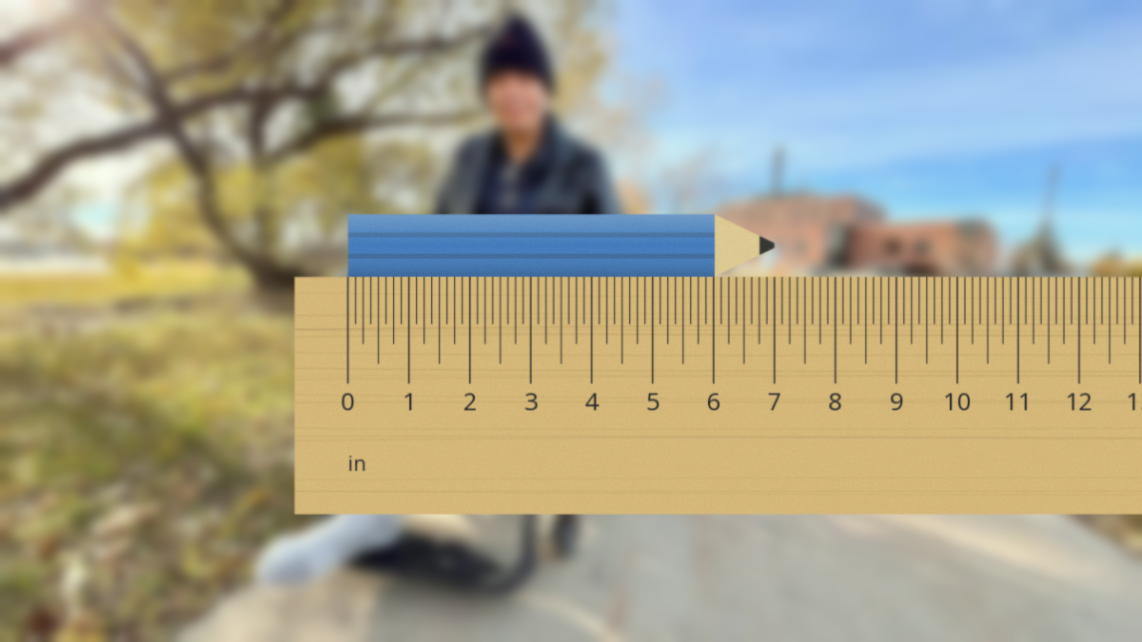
7 in
